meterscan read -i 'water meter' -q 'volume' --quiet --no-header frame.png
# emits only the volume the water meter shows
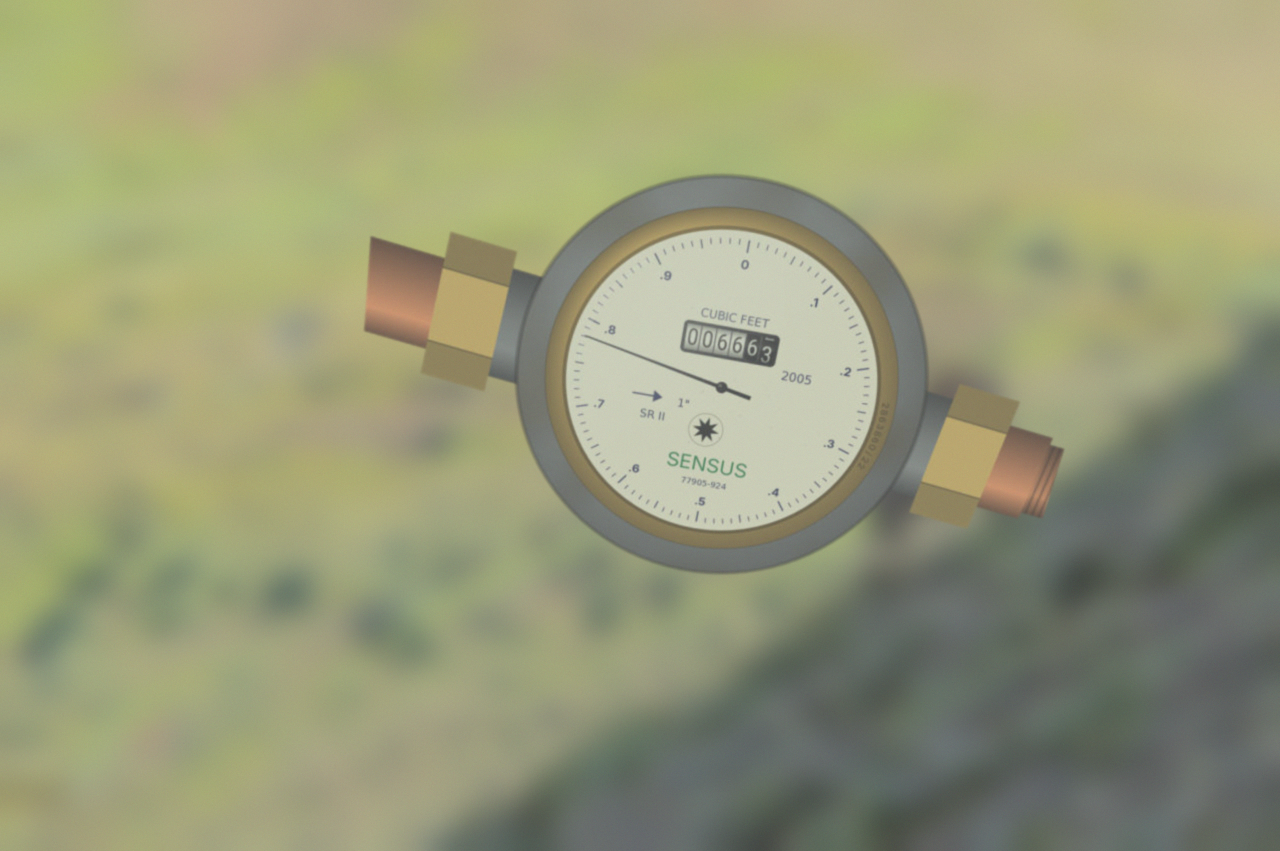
6662.78 ft³
